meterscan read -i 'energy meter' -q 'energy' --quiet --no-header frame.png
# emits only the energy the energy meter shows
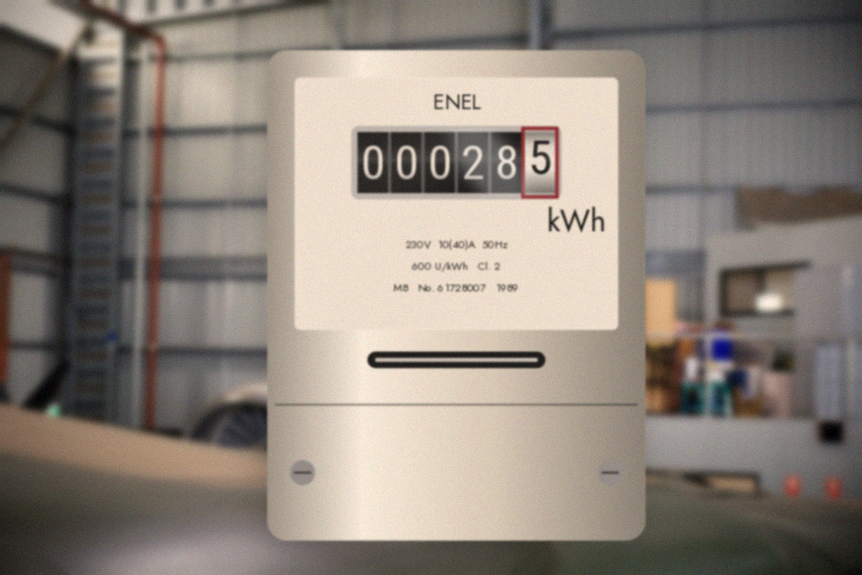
28.5 kWh
